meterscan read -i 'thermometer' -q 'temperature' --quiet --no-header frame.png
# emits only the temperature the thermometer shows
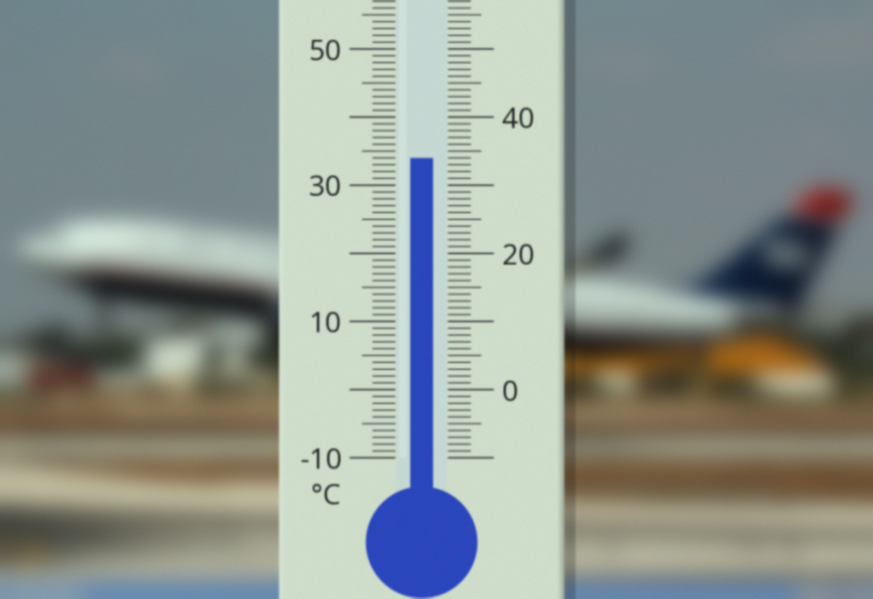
34 °C
